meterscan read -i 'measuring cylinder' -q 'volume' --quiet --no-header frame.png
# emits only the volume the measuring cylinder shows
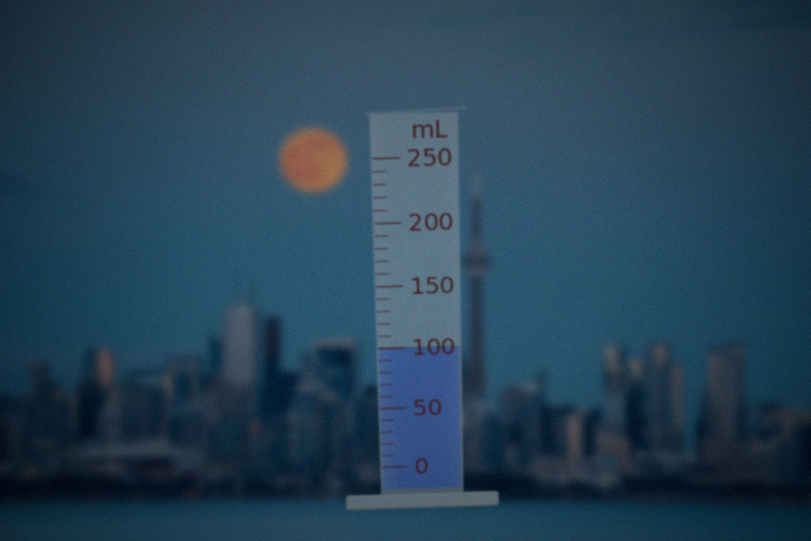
100 mL
